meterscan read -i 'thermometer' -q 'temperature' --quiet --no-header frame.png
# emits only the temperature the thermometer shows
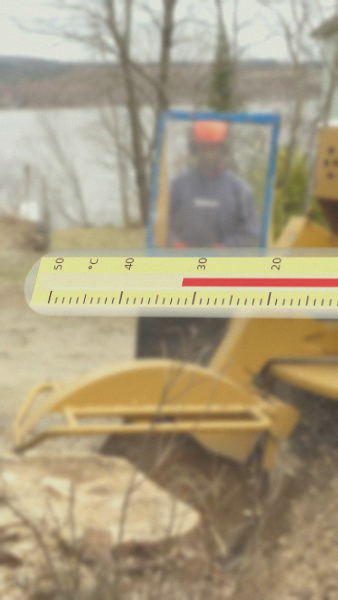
32 °C
